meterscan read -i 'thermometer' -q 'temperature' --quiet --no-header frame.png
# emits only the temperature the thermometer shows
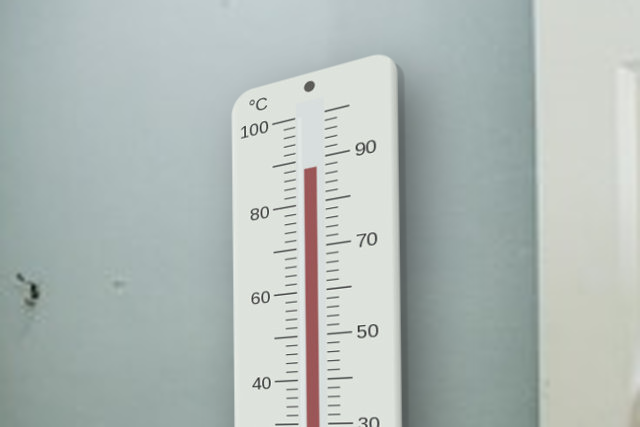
88 °C
